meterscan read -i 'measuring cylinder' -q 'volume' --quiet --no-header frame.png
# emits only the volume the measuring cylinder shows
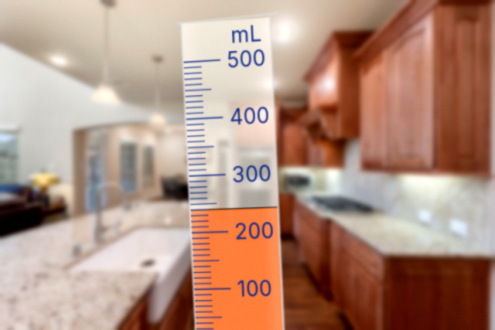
240 mL
